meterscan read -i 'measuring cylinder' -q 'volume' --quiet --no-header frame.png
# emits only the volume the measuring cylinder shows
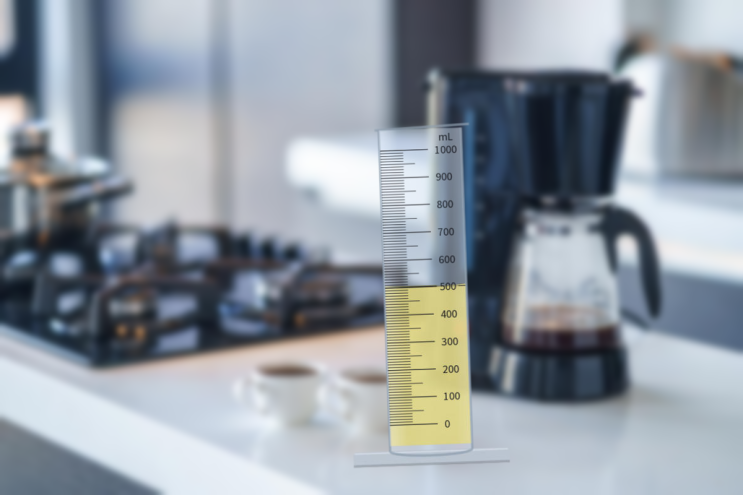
500 mL
